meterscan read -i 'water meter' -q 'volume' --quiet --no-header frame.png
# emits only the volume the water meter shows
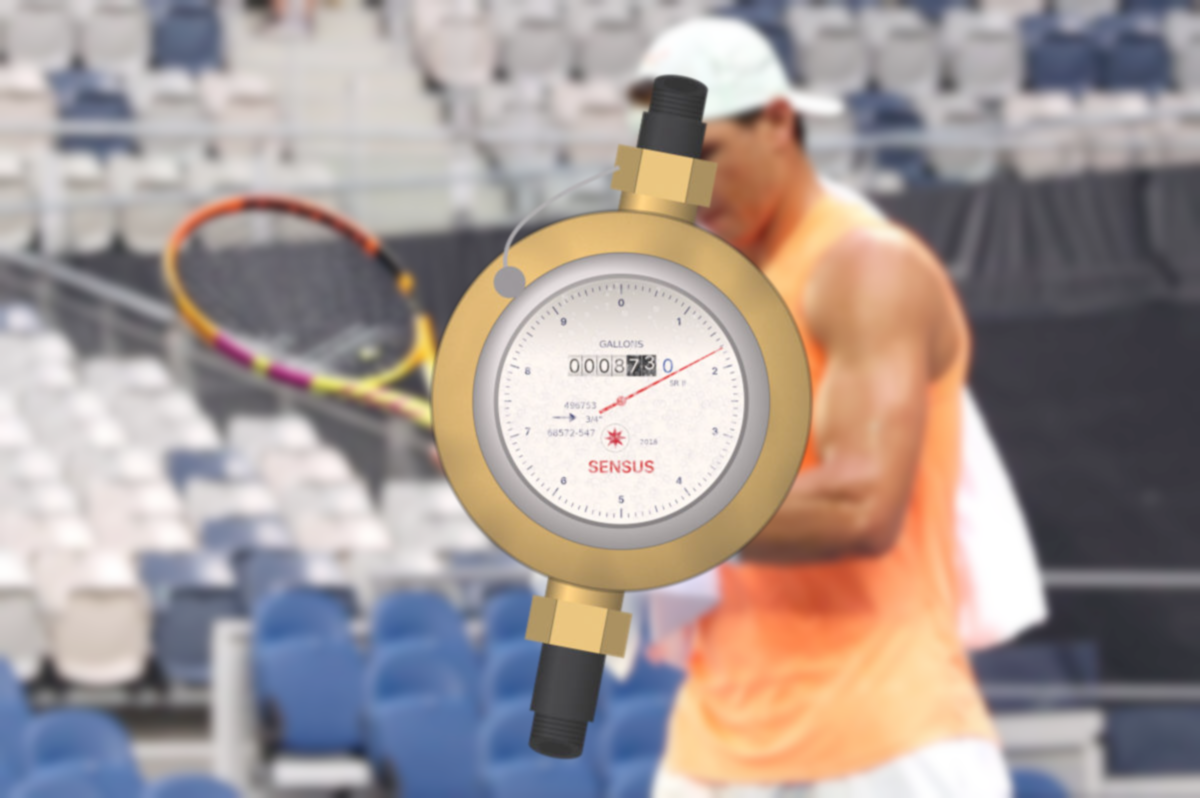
8731.7 gal
